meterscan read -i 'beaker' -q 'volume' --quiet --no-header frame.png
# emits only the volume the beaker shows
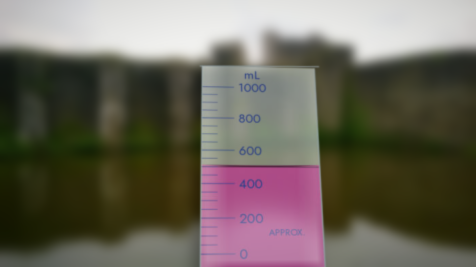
500 mL
